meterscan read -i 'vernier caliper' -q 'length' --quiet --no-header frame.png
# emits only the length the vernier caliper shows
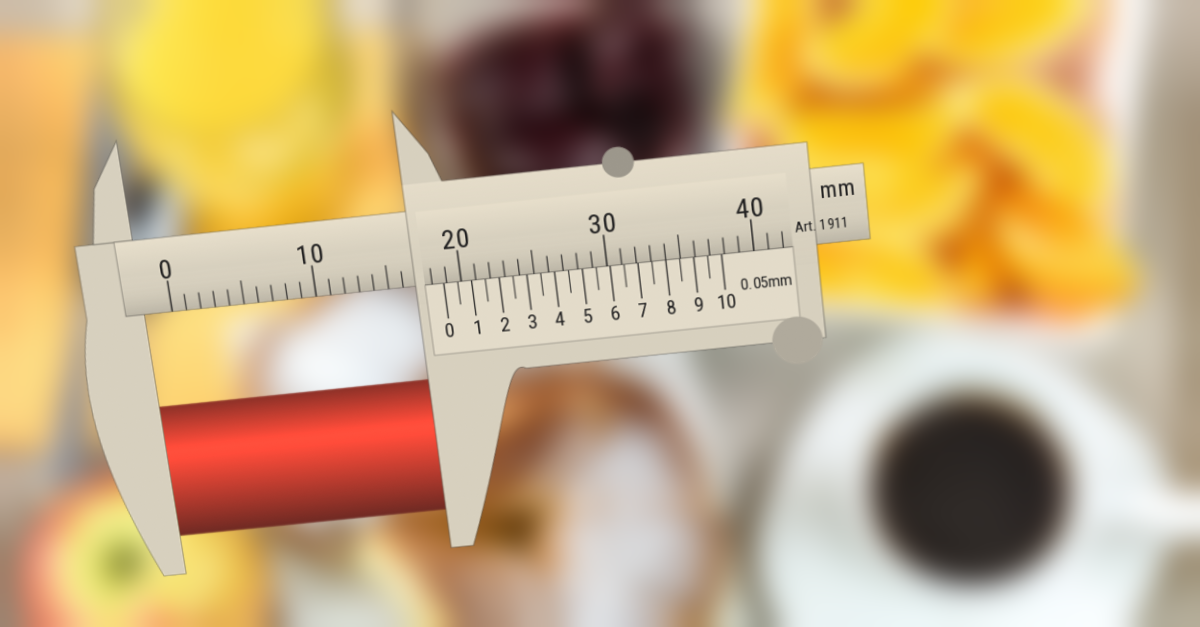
18.8 mm
